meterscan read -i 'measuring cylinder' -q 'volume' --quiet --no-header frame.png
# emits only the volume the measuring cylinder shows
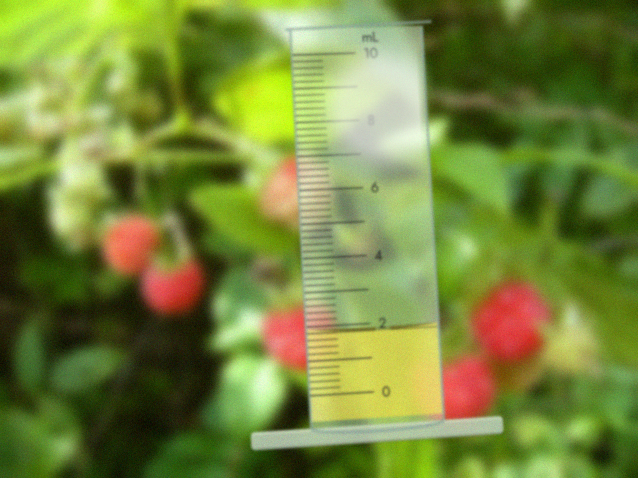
1.8 mL
